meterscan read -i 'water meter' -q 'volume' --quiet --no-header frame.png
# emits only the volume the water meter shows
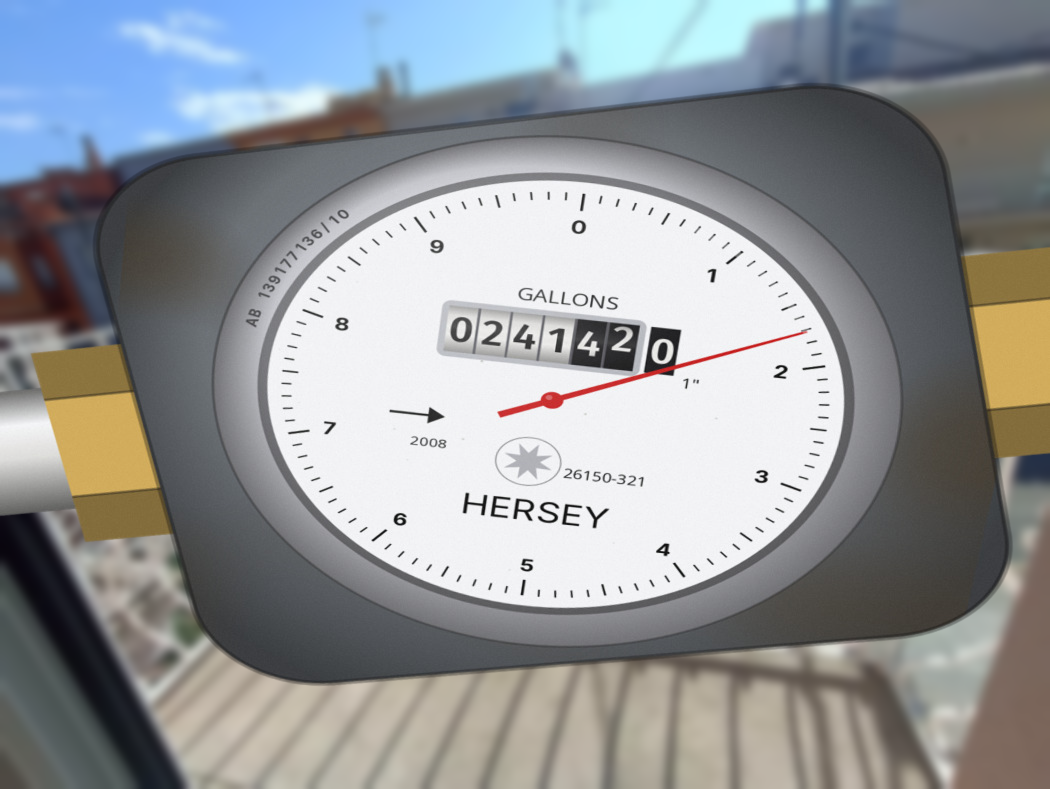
241421.7 gal
